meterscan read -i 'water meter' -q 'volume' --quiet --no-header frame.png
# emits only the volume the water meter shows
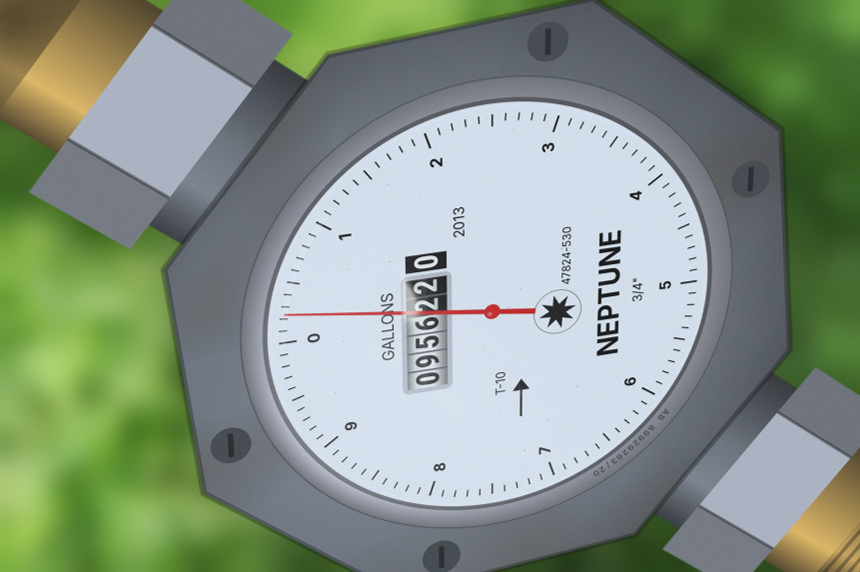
956220.2 gal
